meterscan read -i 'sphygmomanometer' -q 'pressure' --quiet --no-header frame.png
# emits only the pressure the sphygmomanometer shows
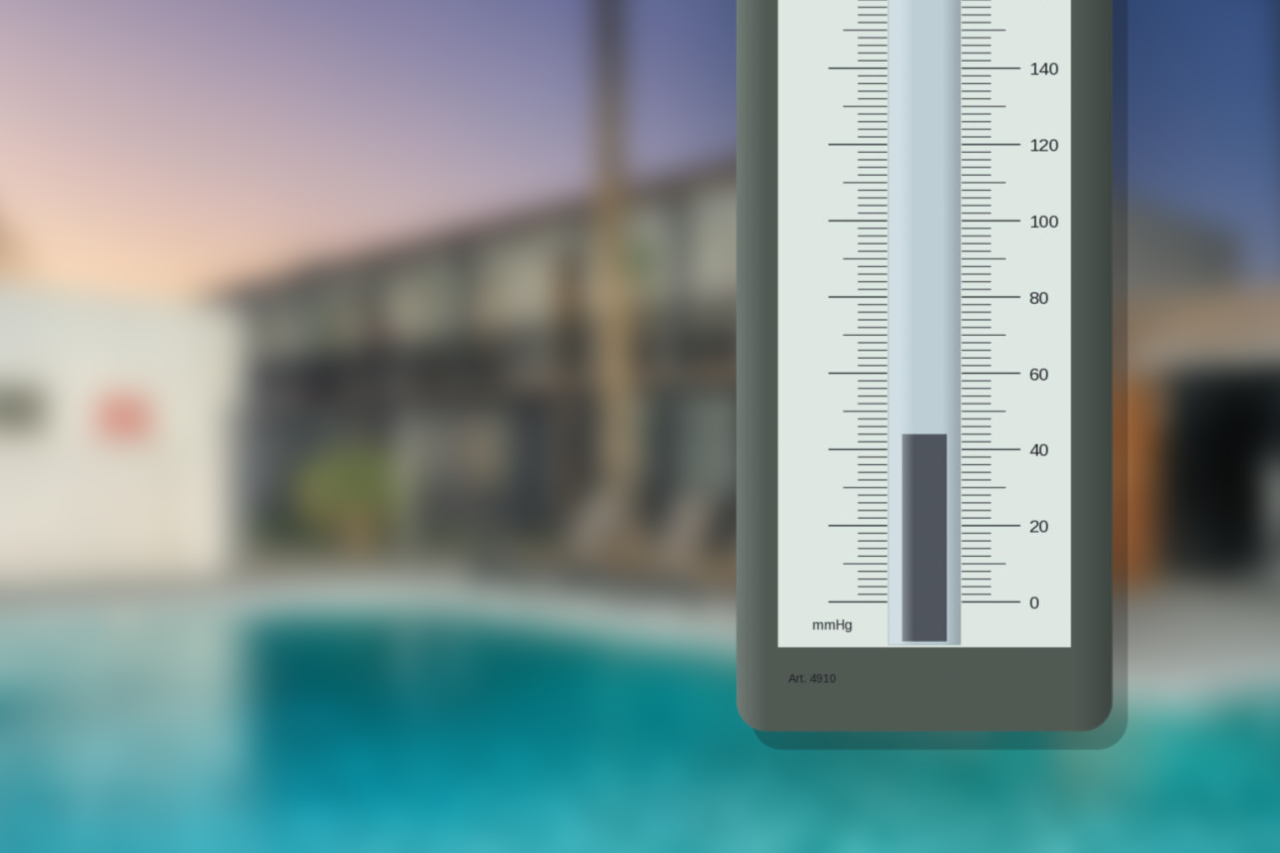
44 mmHg
